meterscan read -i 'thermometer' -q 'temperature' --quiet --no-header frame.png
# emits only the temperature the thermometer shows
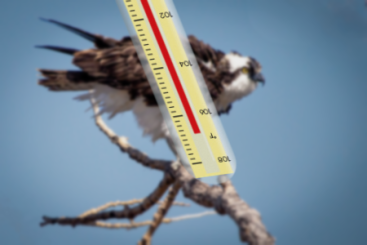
106.8 °F
